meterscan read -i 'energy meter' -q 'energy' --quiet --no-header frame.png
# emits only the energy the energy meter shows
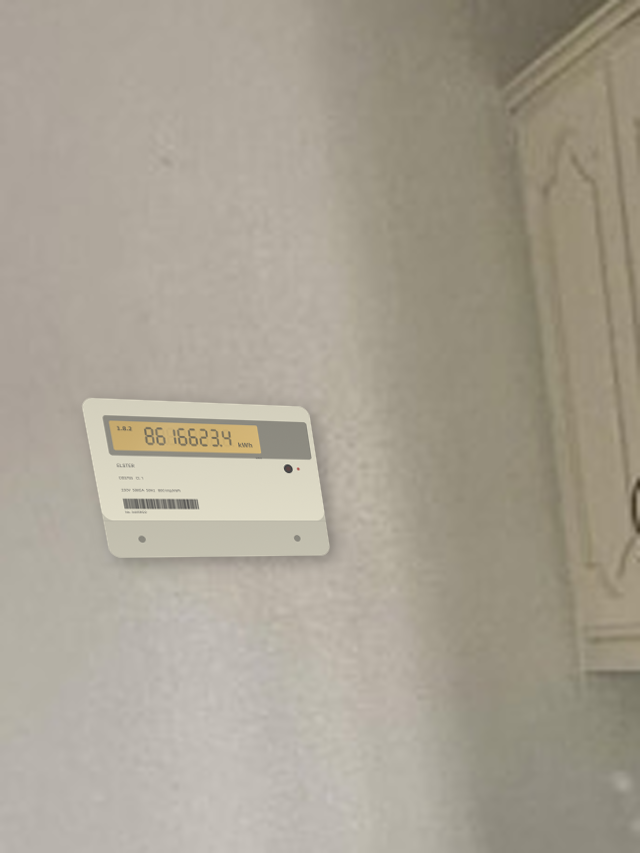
8616623.4 kWh
